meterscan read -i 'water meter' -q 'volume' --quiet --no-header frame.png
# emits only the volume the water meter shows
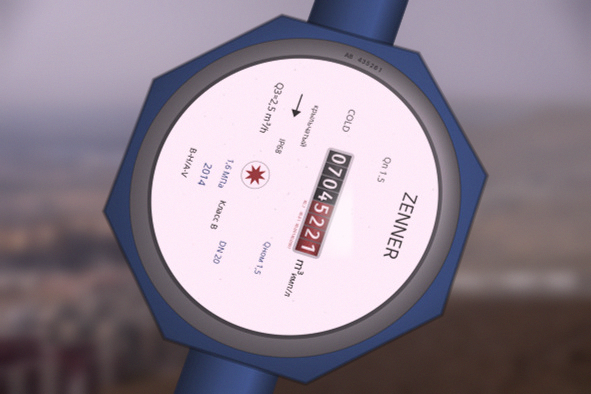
704.5221 m³
